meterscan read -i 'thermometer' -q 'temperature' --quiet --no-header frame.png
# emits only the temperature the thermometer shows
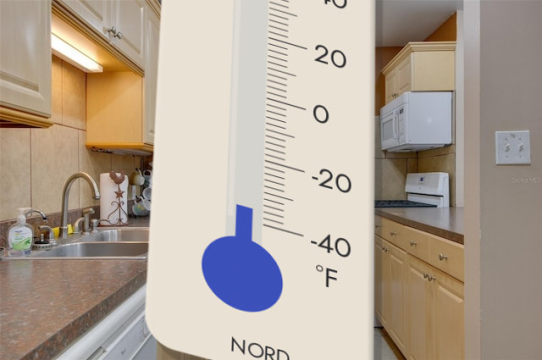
-36 °F
